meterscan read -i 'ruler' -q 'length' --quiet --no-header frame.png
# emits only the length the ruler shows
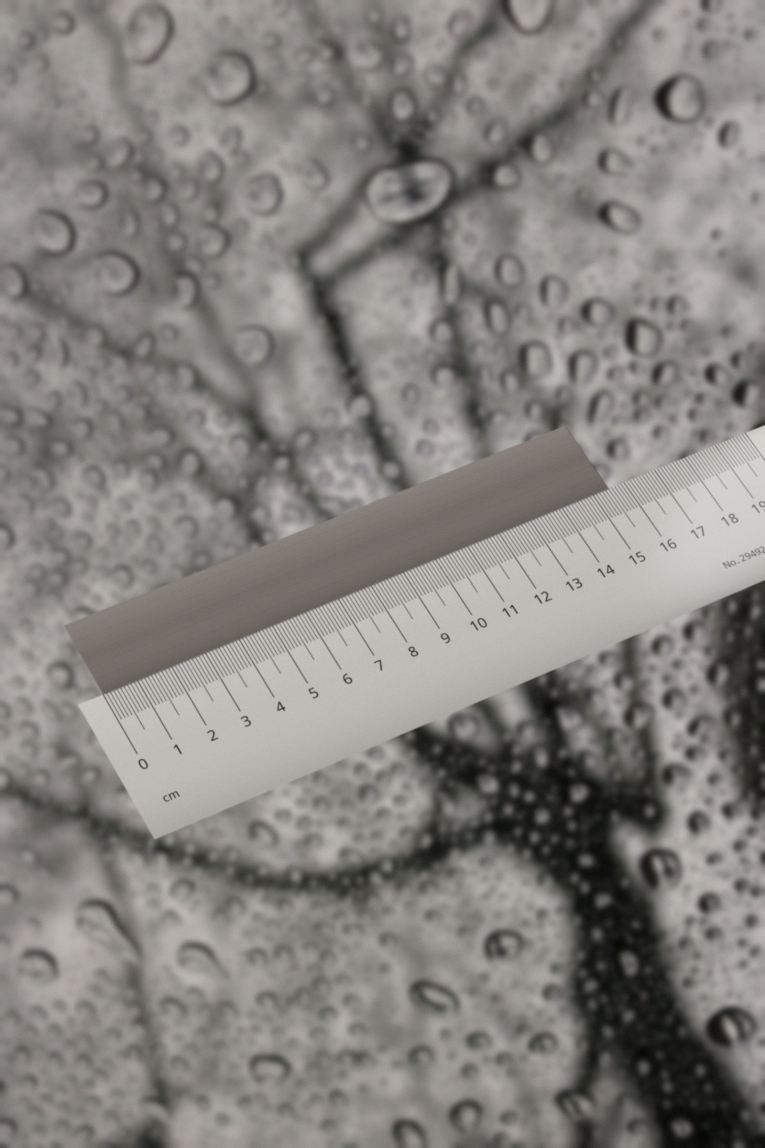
15.5 cm
